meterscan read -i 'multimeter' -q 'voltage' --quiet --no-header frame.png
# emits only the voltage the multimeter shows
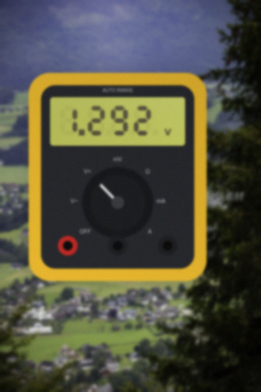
1.292 V
